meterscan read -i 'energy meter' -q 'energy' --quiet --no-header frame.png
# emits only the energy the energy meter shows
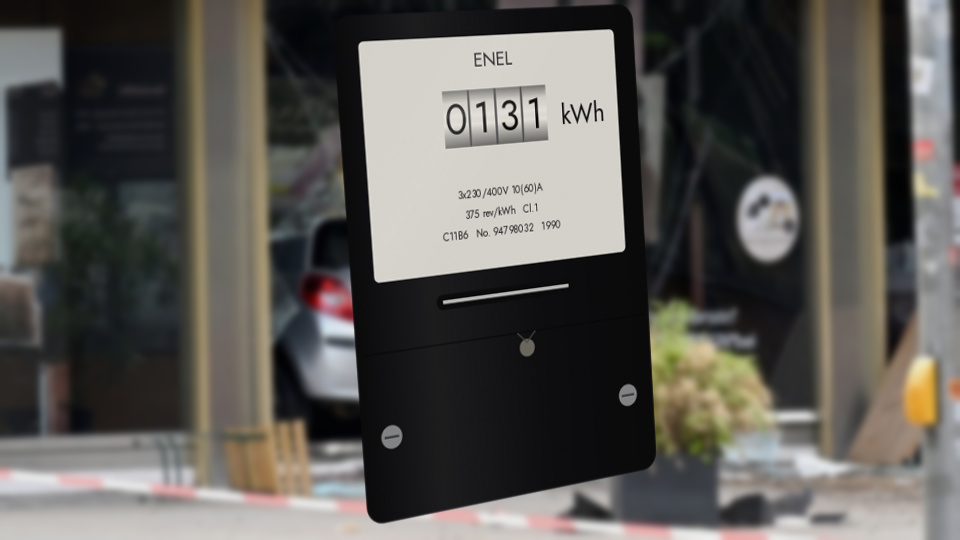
131 kWh
